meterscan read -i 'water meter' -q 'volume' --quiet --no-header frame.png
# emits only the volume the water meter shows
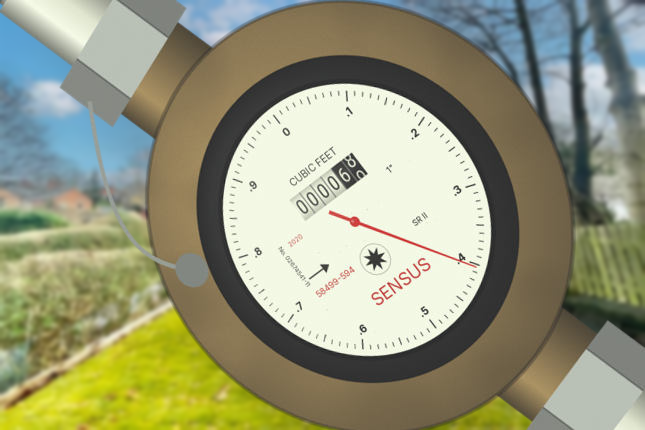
68.40 ft³
